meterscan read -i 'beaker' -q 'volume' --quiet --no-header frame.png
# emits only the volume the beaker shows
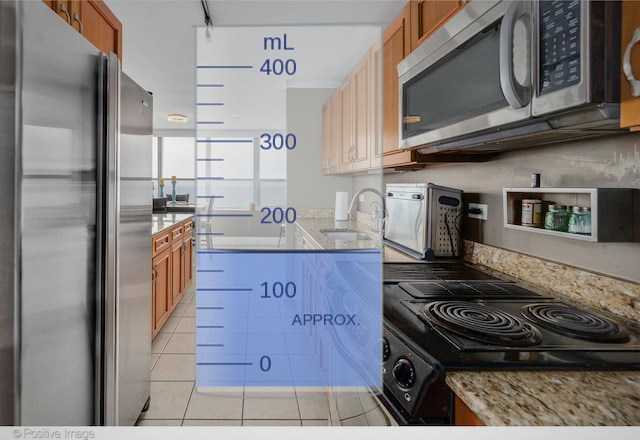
150 mL
